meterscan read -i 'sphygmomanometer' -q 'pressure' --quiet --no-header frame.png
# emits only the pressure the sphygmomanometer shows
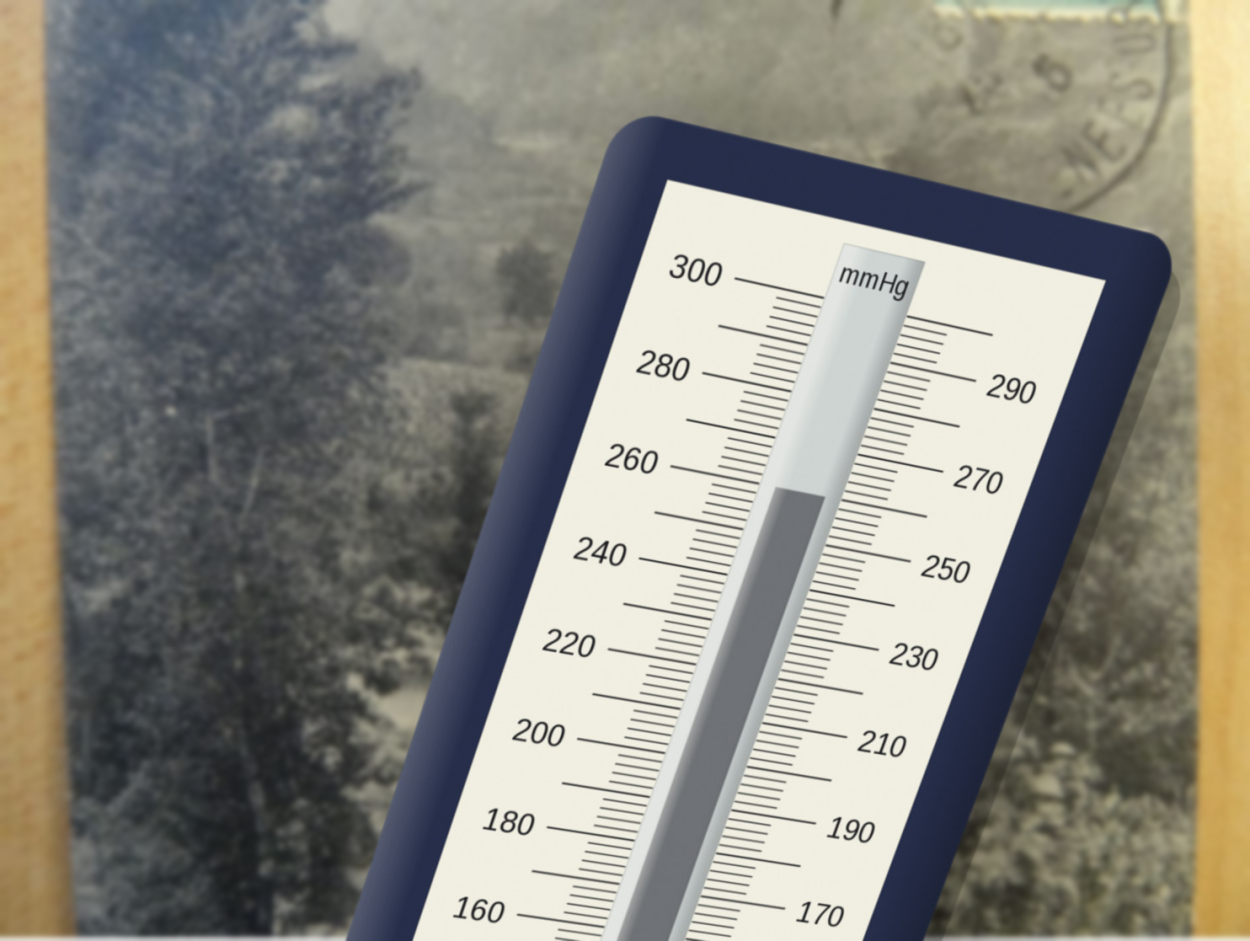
260 mmHg
